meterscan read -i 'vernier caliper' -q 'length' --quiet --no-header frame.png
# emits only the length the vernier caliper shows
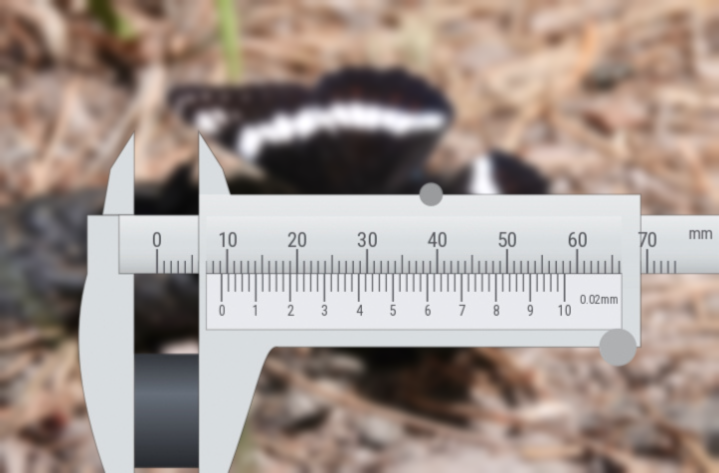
9.2 mm
